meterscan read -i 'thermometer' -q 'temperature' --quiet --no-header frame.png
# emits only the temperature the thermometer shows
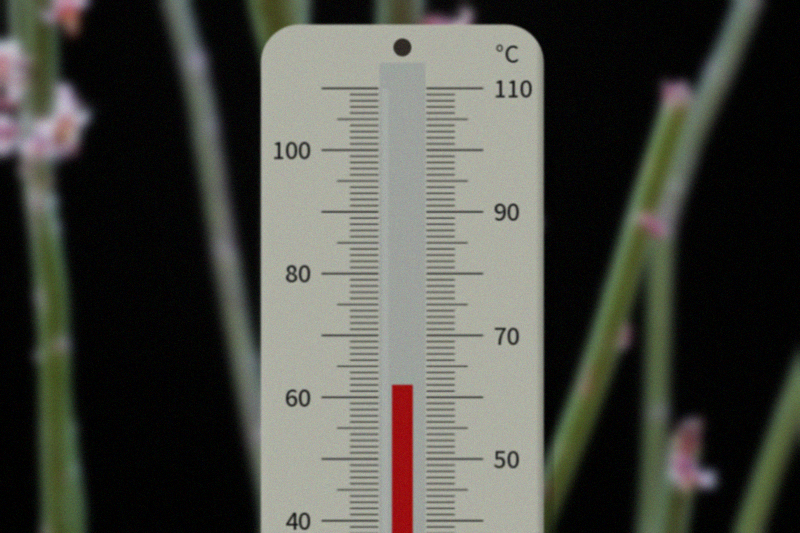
62 °C
